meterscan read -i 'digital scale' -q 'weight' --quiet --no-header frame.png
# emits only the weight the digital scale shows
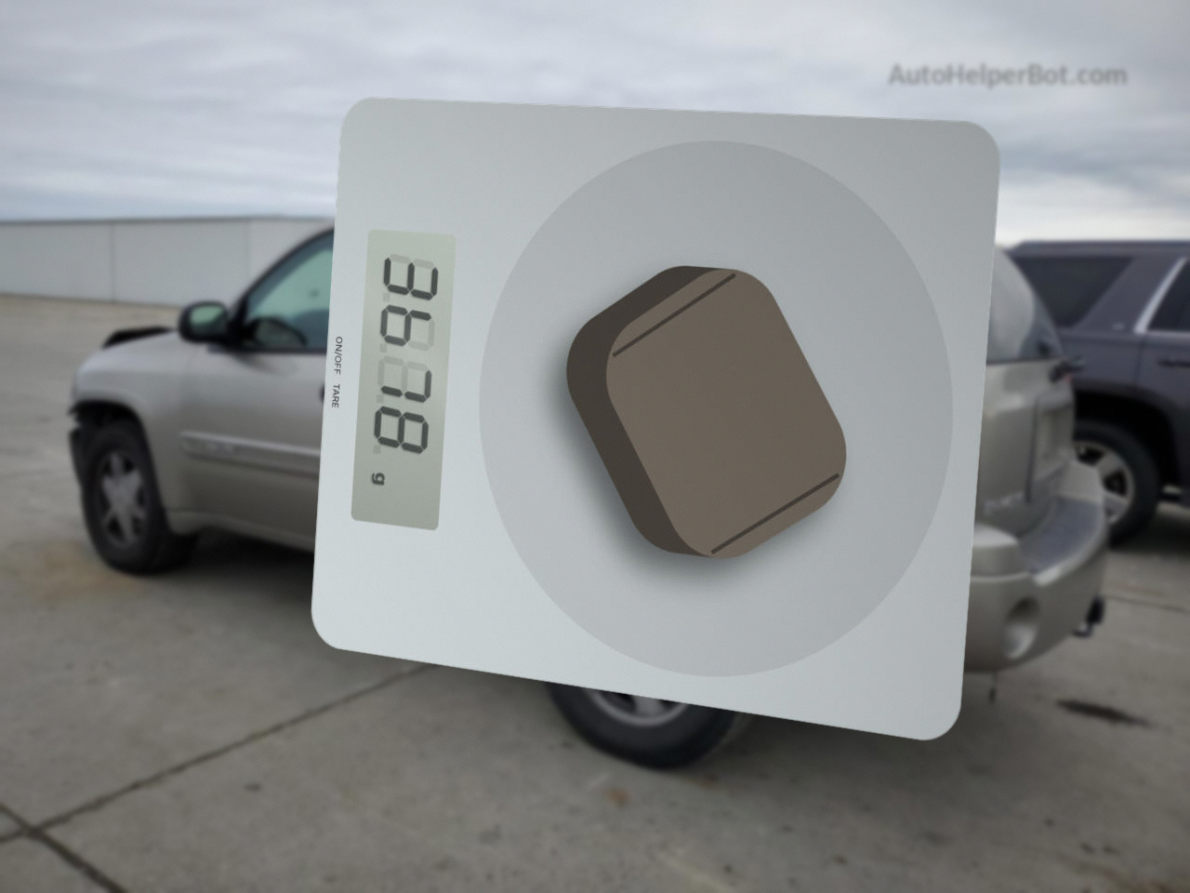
3678 g
